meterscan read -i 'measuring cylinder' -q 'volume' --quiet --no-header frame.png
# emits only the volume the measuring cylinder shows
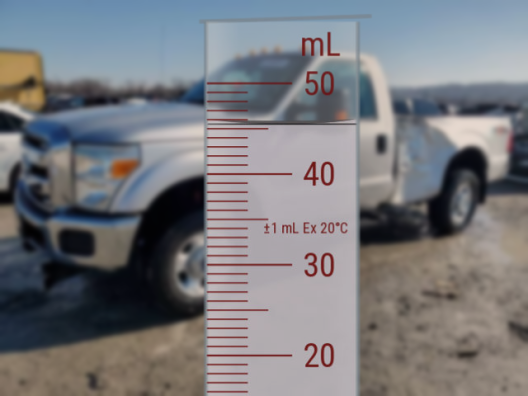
45.5 mL
